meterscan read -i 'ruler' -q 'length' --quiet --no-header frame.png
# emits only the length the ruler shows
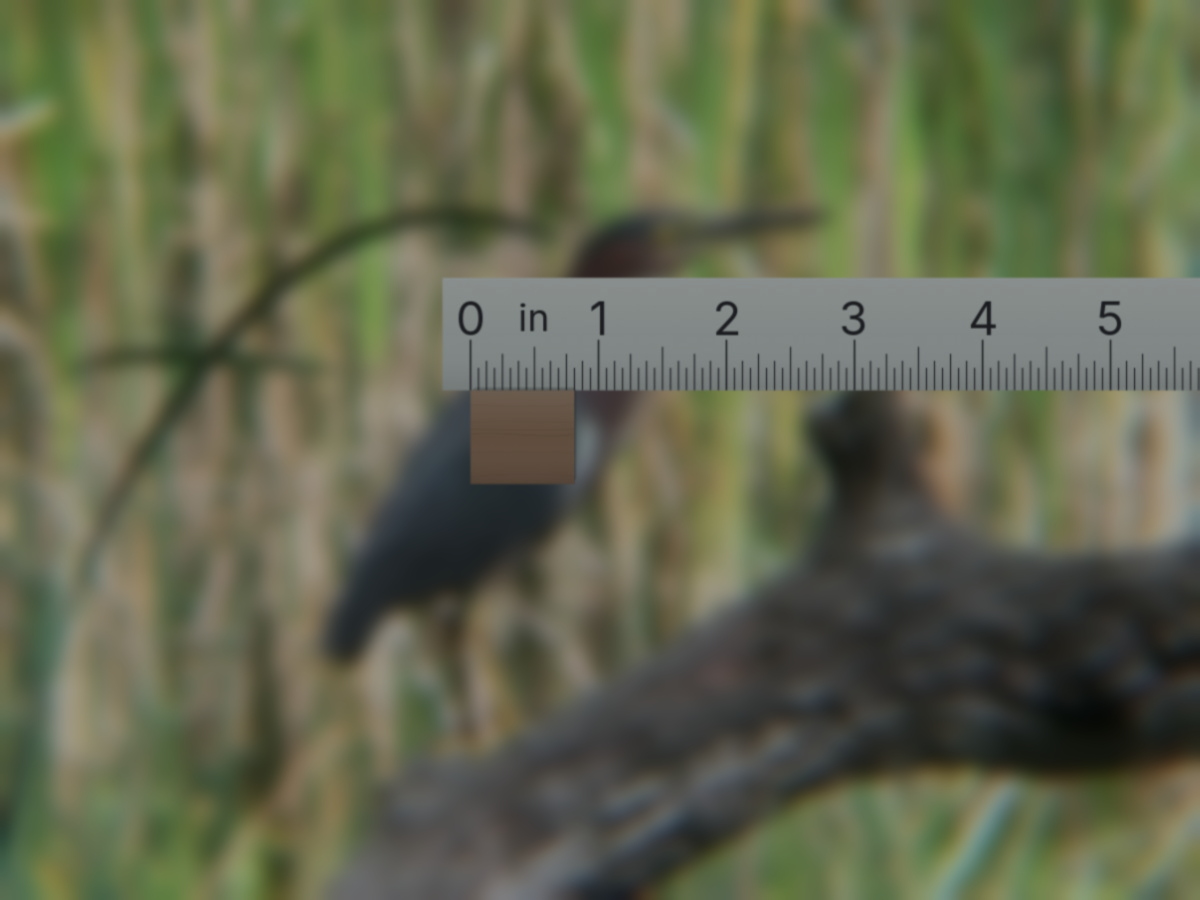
0.8125 in
